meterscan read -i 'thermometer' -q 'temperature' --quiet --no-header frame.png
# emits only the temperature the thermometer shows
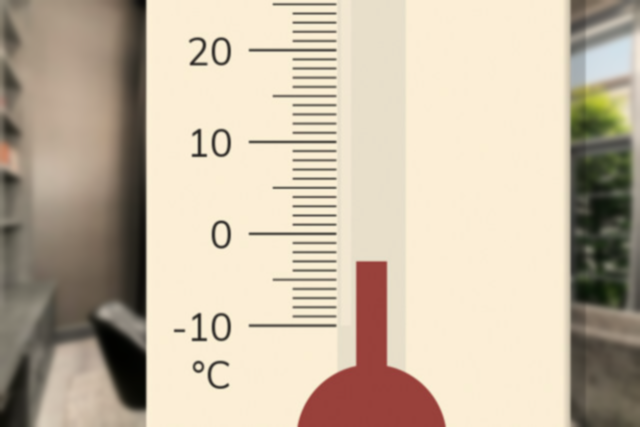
-3 °C
